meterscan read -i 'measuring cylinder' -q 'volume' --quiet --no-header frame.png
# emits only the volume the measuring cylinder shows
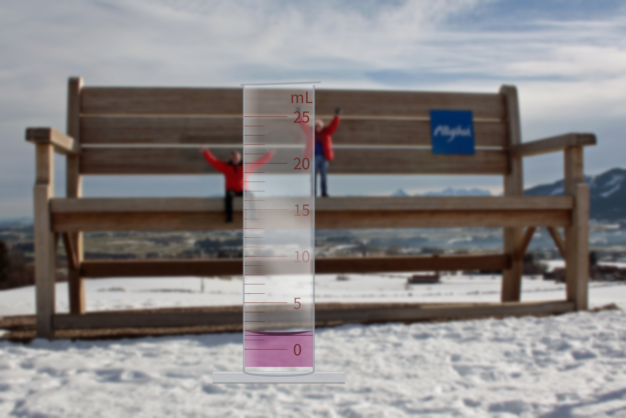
1.5 mL
